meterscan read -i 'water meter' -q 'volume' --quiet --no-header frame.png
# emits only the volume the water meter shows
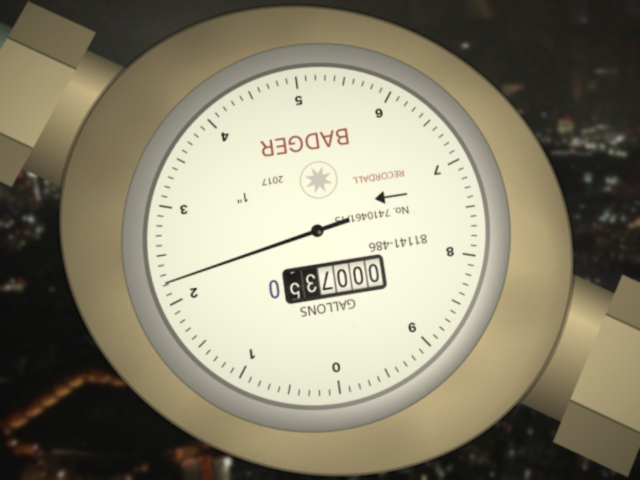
7352.2 gal
